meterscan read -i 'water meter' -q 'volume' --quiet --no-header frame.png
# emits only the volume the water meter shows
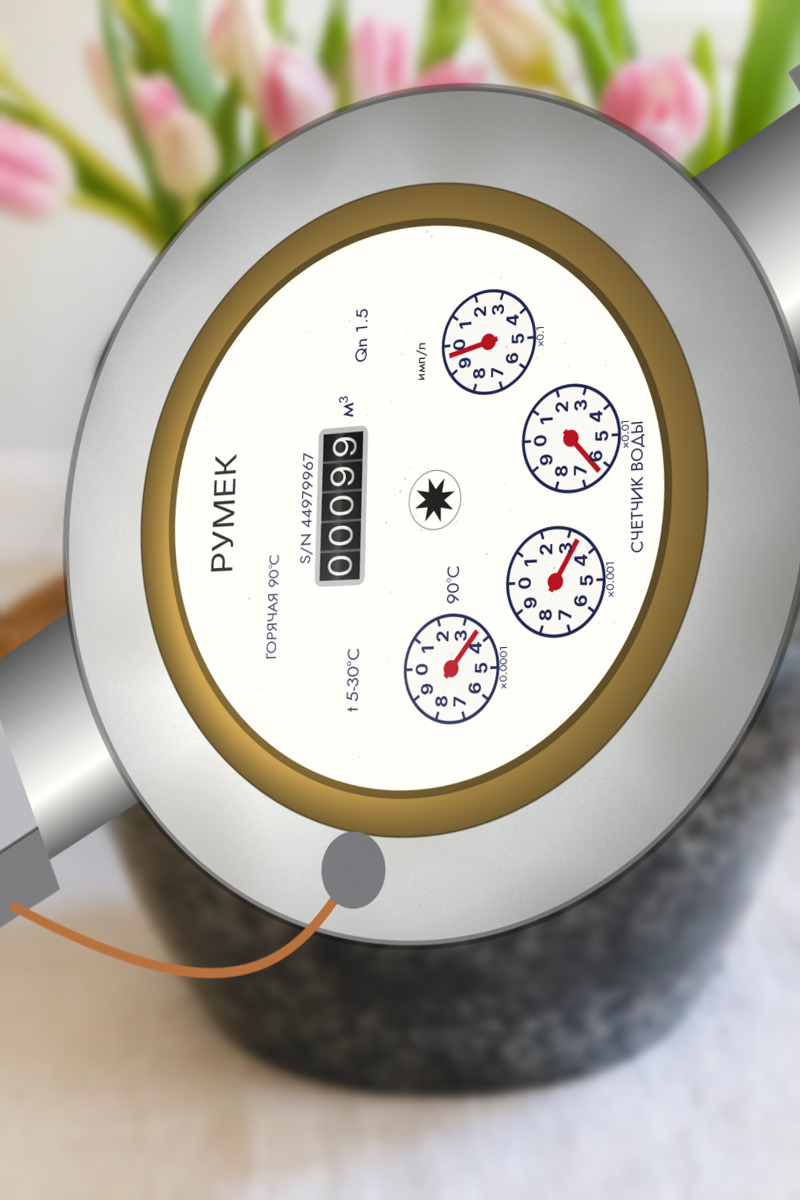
98.9633 m³
